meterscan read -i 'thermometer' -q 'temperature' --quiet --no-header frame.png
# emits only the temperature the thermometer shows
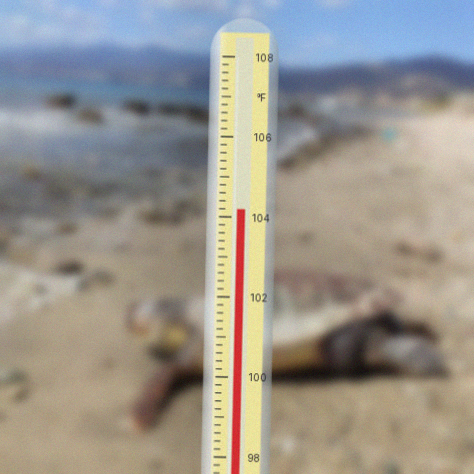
104.2 °F
